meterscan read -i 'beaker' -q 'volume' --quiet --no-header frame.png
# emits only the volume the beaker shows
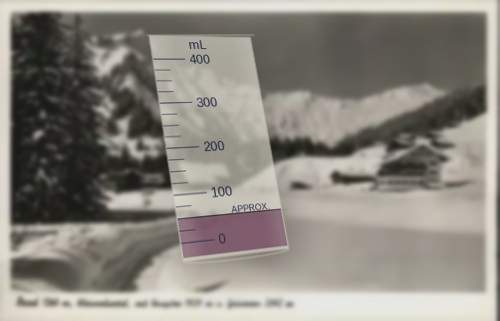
50 mL
